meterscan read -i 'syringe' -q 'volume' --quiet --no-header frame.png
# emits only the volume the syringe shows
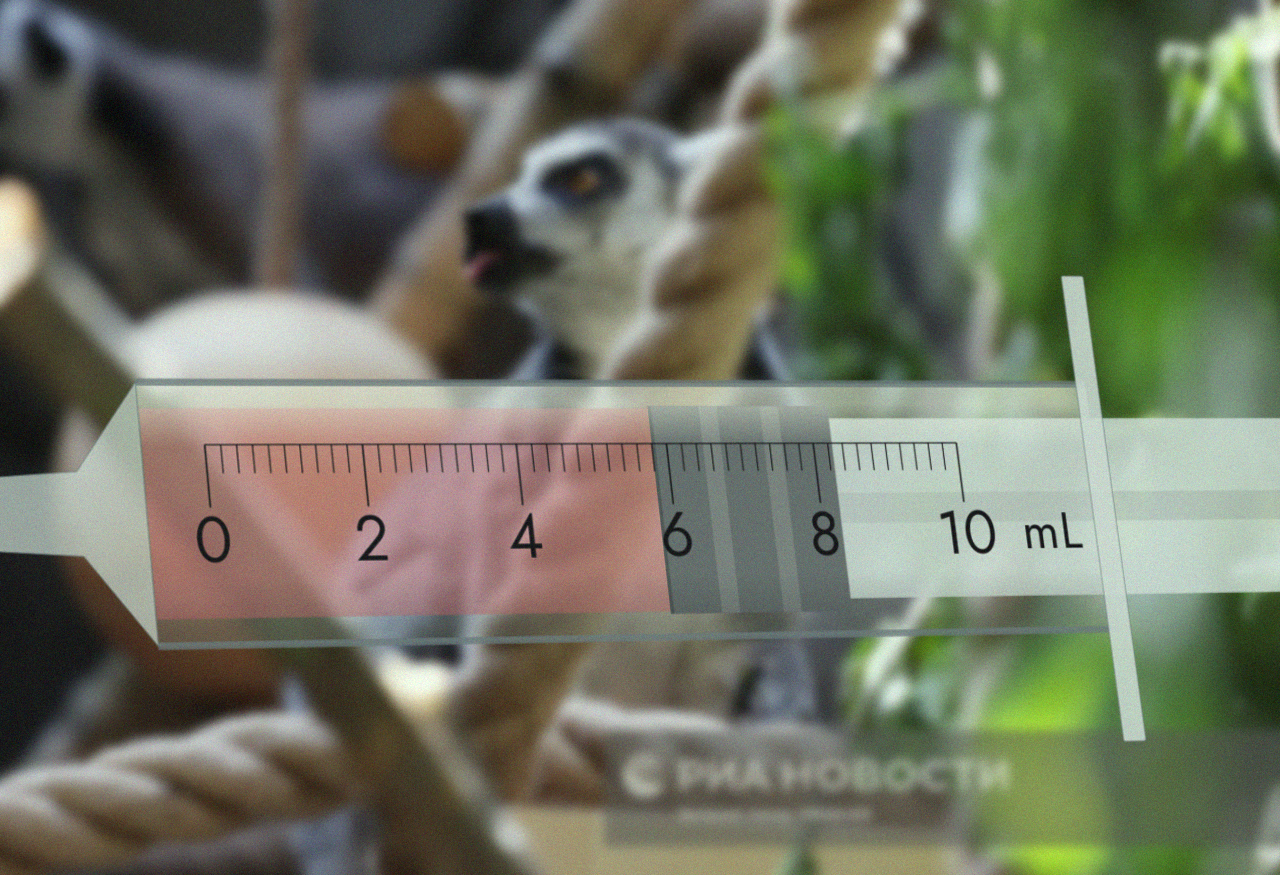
5.8 mL
